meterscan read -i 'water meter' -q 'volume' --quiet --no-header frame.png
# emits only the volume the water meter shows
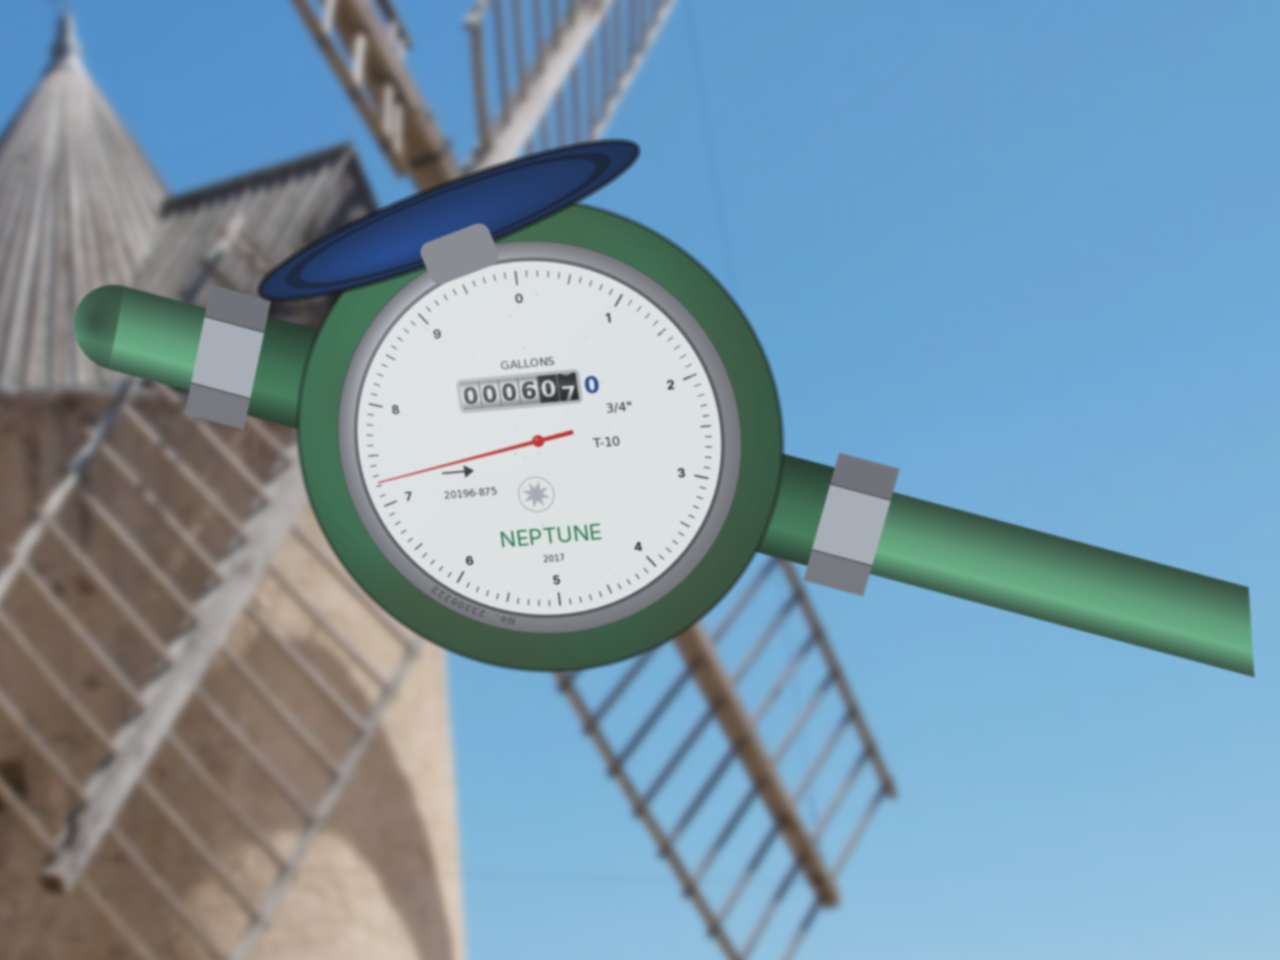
6067.2 gal
